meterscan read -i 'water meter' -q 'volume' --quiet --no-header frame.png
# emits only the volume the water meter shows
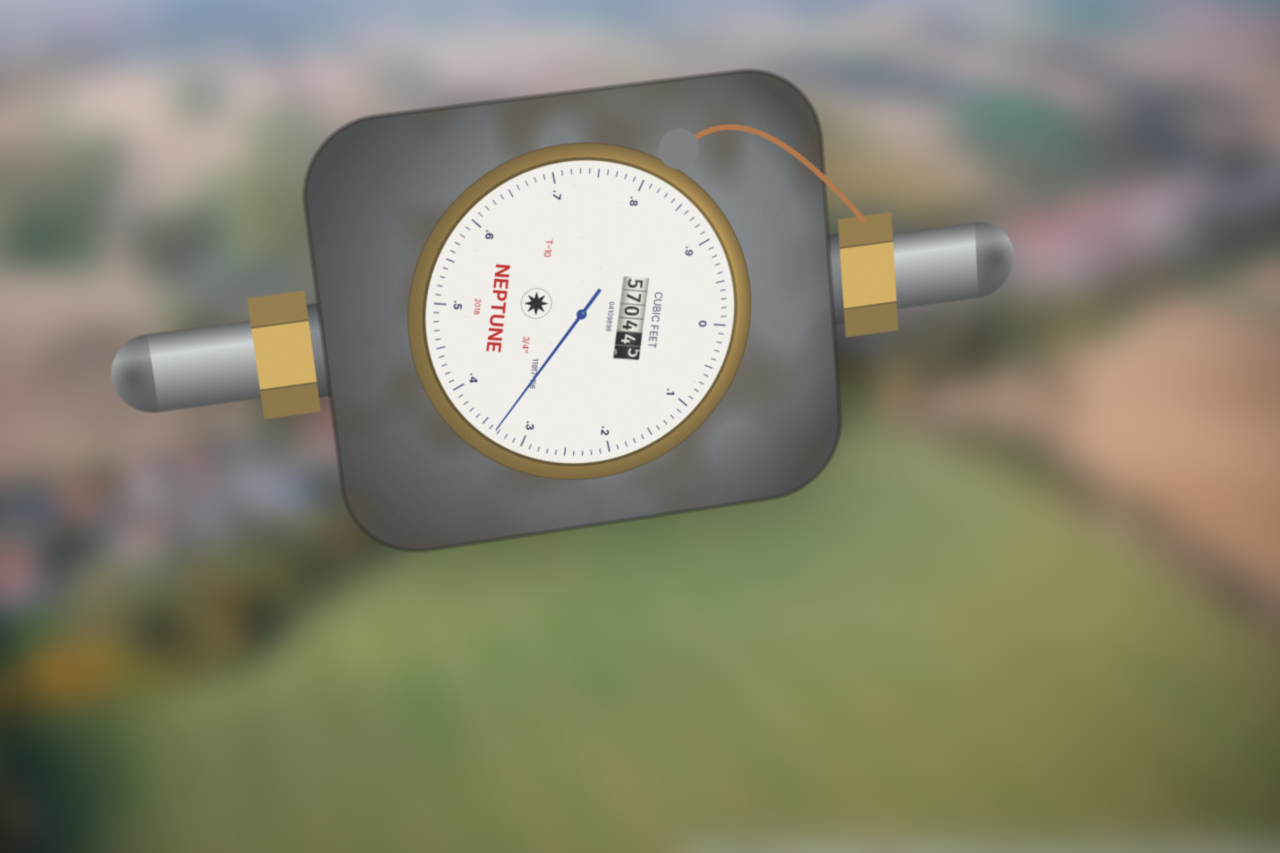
570445.33 ft³
